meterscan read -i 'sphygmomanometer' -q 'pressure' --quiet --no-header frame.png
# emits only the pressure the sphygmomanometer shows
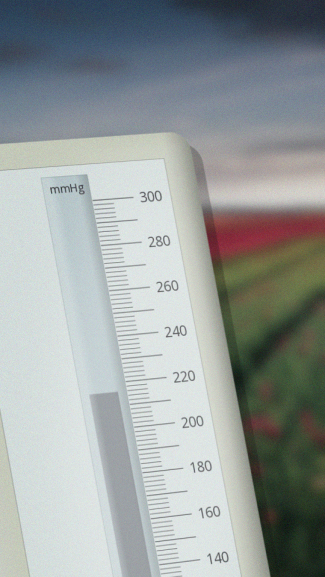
216 mmHg
